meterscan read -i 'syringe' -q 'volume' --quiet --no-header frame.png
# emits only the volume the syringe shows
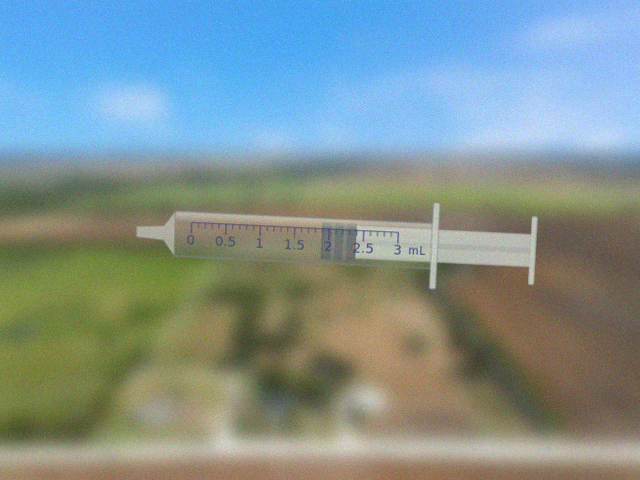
1.9 mL
